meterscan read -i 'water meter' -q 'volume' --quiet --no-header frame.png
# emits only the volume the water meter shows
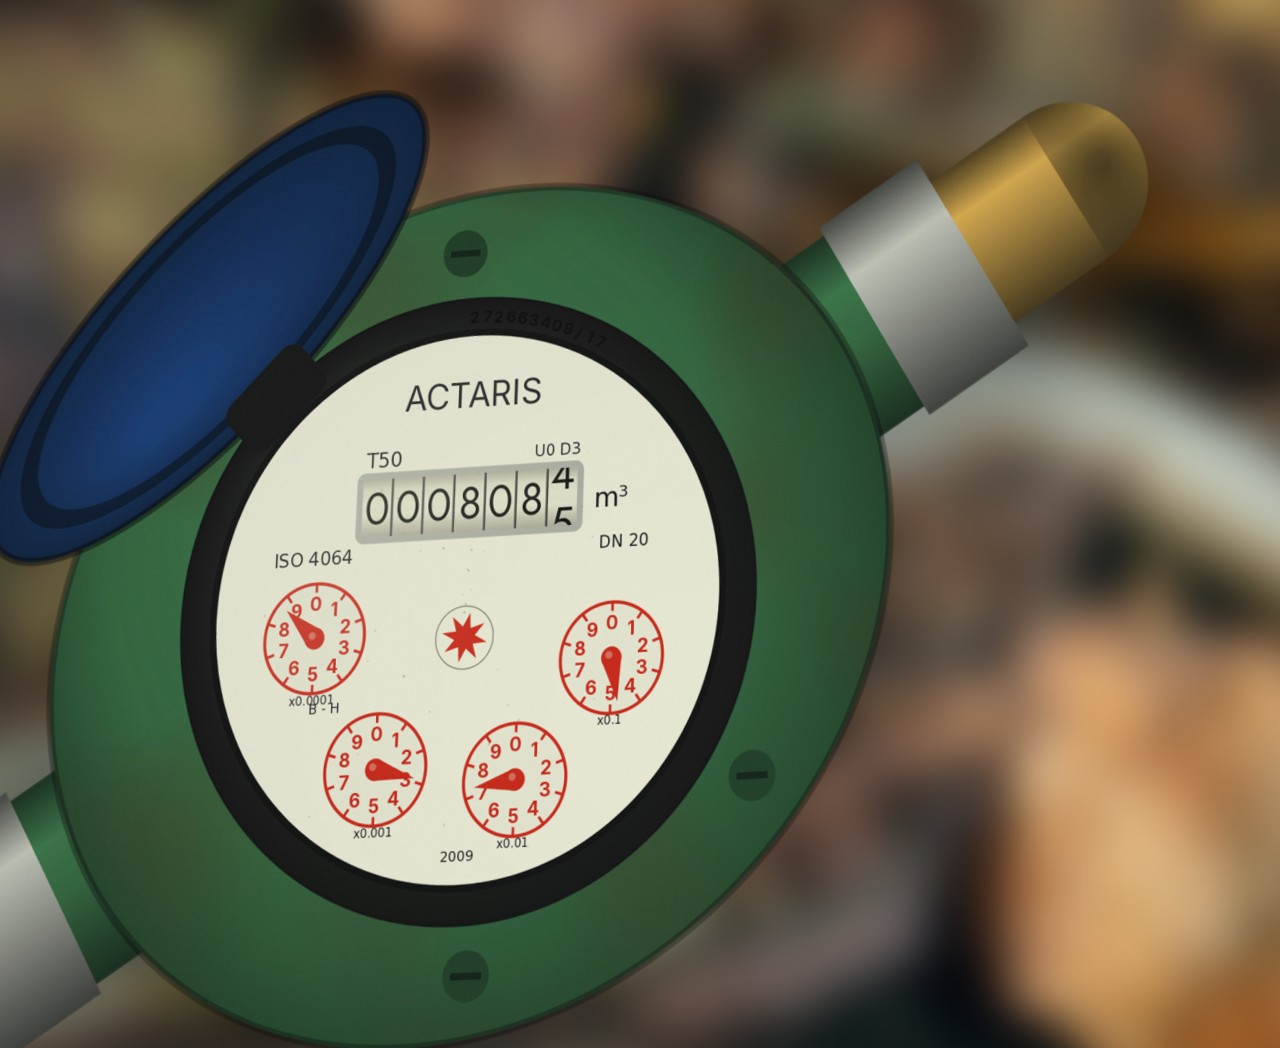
8084.4728 m³
